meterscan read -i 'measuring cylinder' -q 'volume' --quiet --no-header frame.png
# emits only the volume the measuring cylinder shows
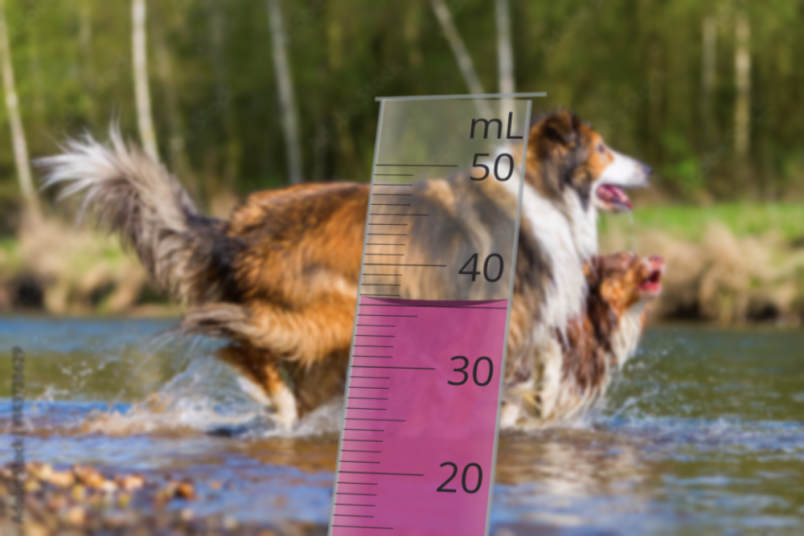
36 mL
